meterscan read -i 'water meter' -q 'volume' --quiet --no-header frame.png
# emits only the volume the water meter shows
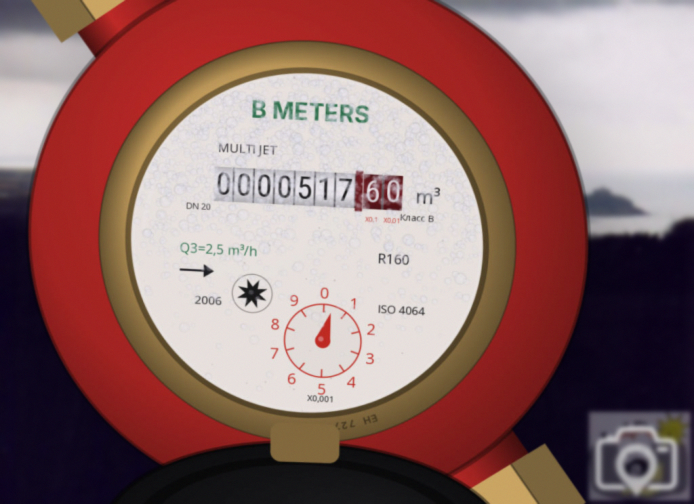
517.600 m³
